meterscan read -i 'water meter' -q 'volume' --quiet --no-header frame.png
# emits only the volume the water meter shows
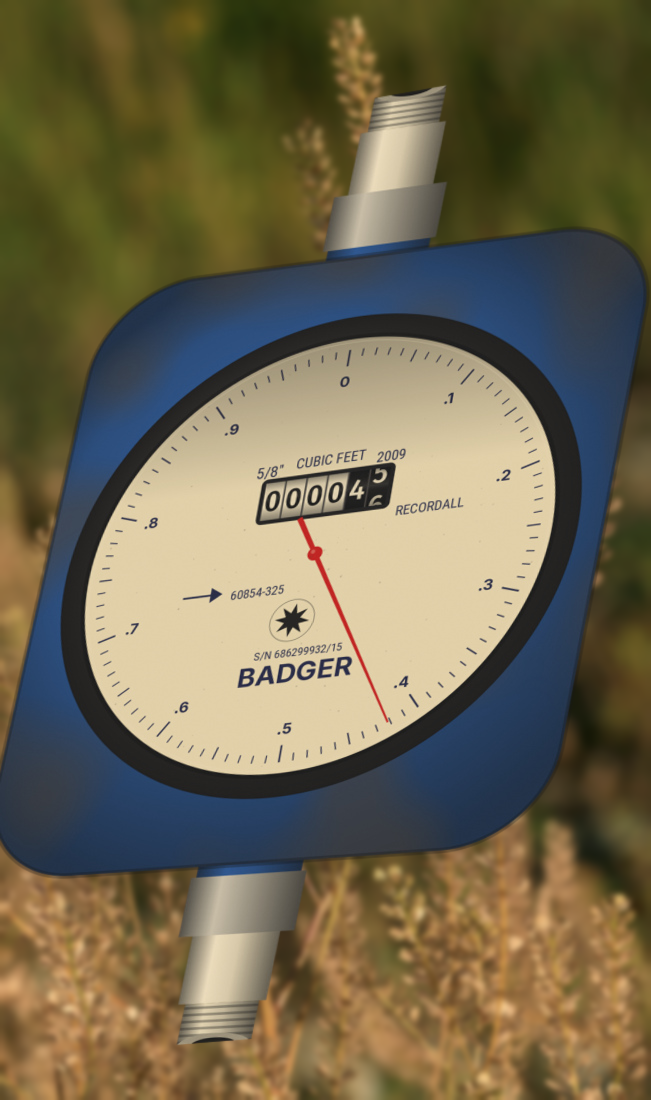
45.42 ft³
